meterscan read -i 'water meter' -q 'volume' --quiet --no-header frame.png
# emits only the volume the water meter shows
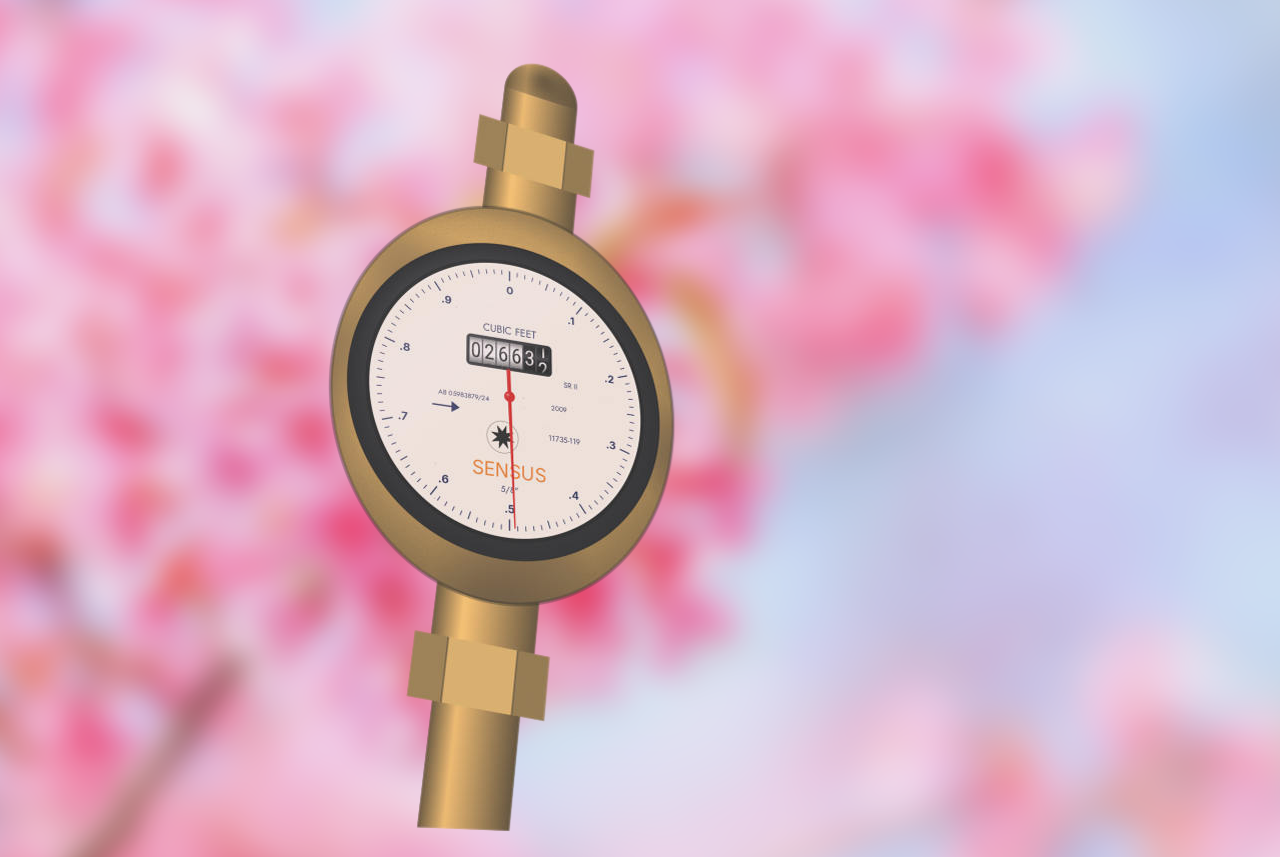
26631.49 ft³
